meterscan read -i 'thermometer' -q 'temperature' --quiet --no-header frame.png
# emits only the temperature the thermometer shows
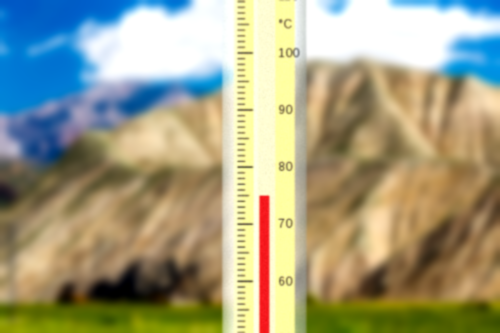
75 °C
